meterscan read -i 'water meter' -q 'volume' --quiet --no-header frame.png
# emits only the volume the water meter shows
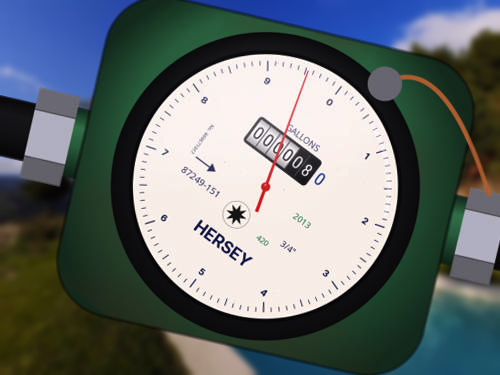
79.5 gal
